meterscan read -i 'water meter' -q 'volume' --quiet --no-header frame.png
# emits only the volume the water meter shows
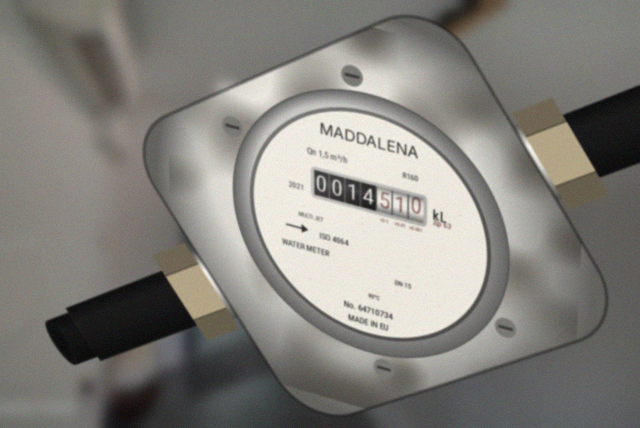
14.510 kL
